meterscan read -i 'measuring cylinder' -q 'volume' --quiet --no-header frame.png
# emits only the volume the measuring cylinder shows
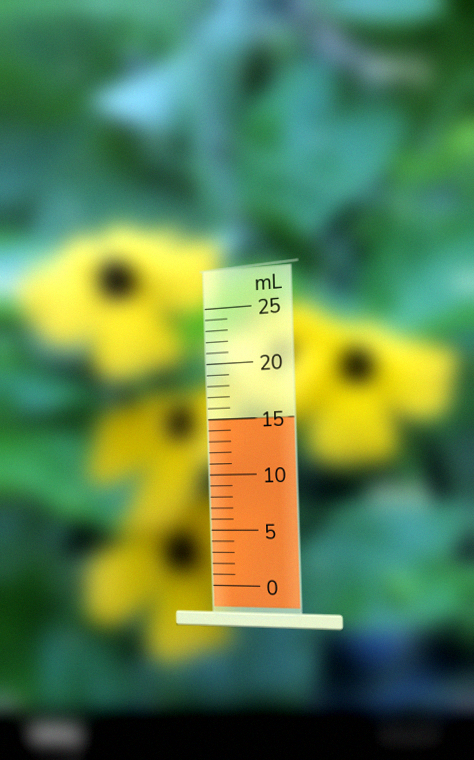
15 mL
